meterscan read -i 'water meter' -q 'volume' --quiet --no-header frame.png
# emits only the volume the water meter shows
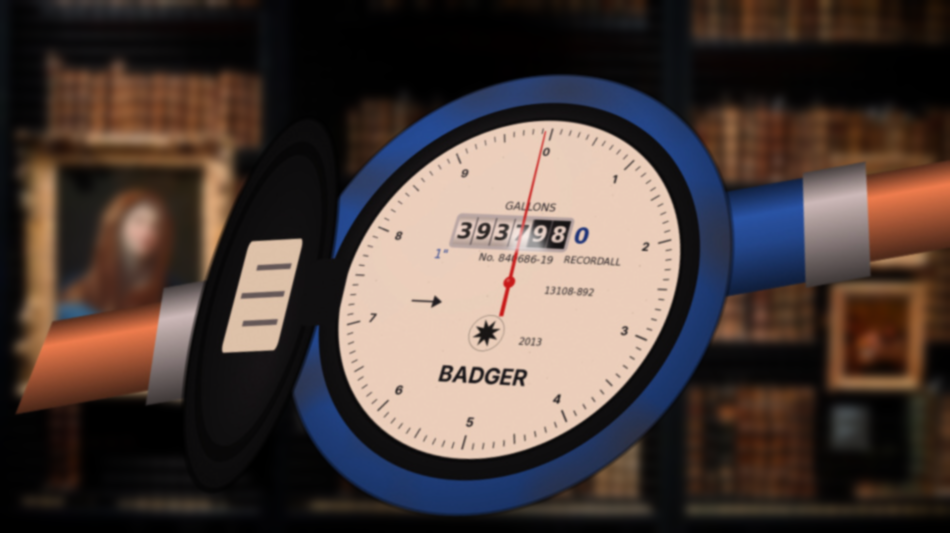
3937979.9 gal
